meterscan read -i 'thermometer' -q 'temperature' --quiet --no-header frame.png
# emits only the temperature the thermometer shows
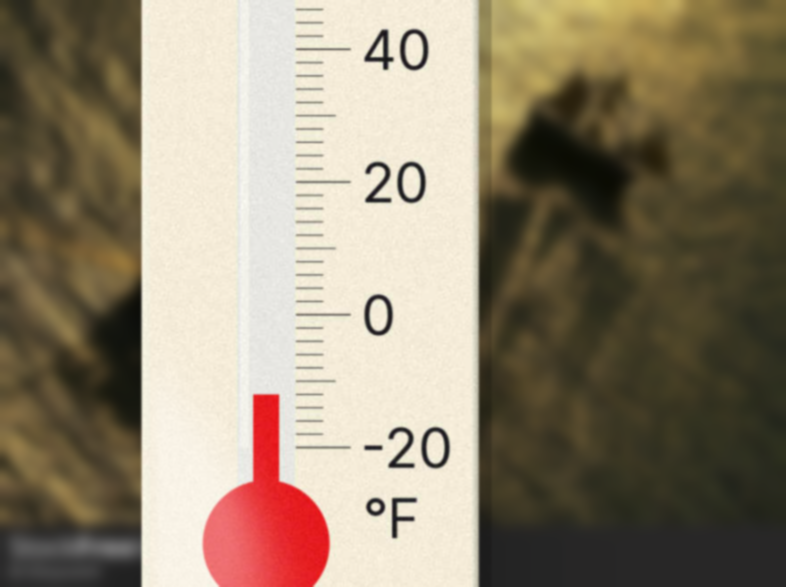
-12 °F
